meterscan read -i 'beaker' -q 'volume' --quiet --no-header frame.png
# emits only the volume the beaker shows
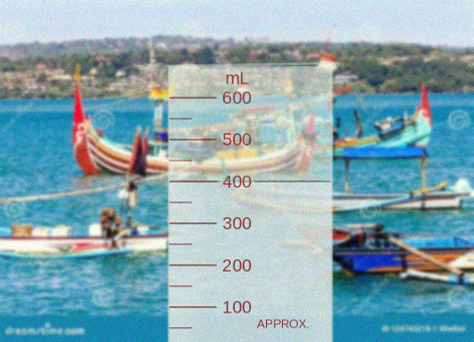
400 mL
